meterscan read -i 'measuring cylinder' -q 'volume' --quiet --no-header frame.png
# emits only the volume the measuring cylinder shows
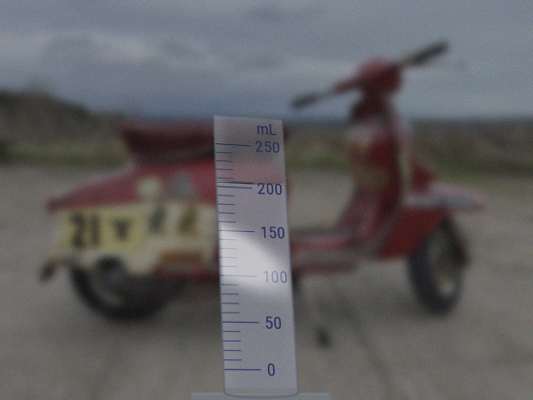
205 mL
